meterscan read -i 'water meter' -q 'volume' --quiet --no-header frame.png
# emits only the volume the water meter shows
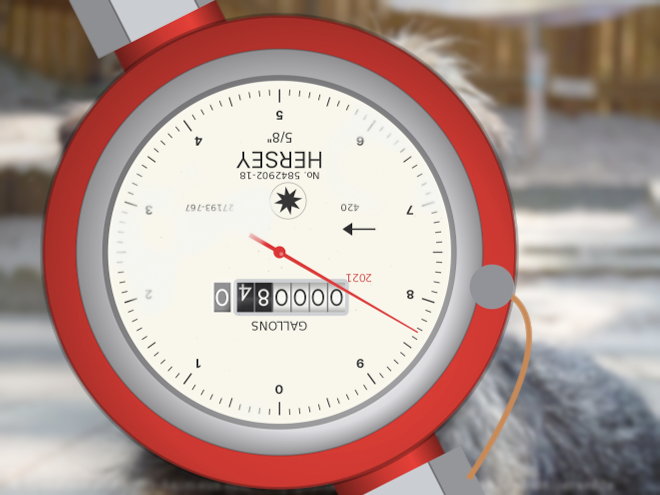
838.3 gal
